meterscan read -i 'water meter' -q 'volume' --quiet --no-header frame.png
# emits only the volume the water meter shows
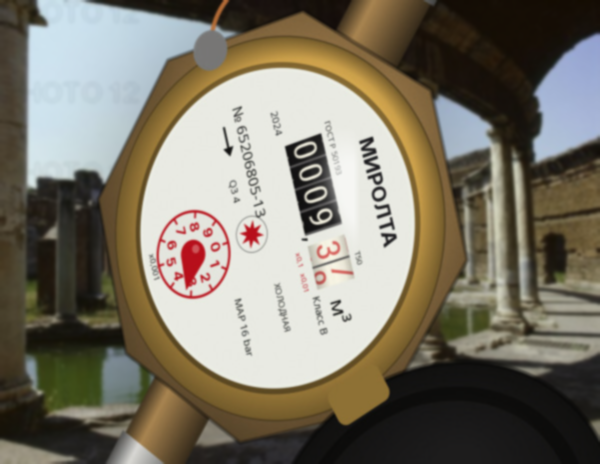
9.373 m³
